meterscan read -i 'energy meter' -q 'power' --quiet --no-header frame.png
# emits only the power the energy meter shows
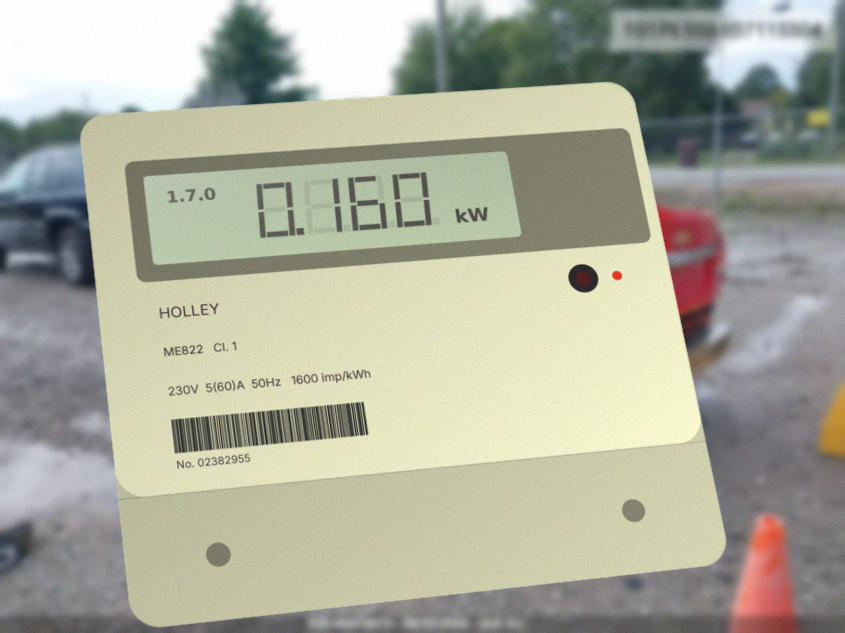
0.160 kW
